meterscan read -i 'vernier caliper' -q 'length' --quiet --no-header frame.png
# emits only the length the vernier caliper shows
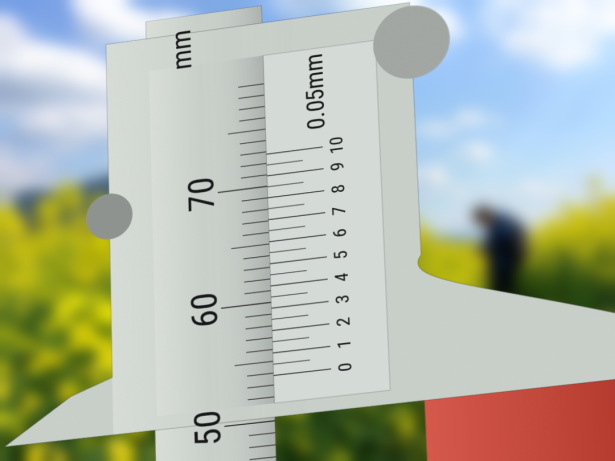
53.8 mm
